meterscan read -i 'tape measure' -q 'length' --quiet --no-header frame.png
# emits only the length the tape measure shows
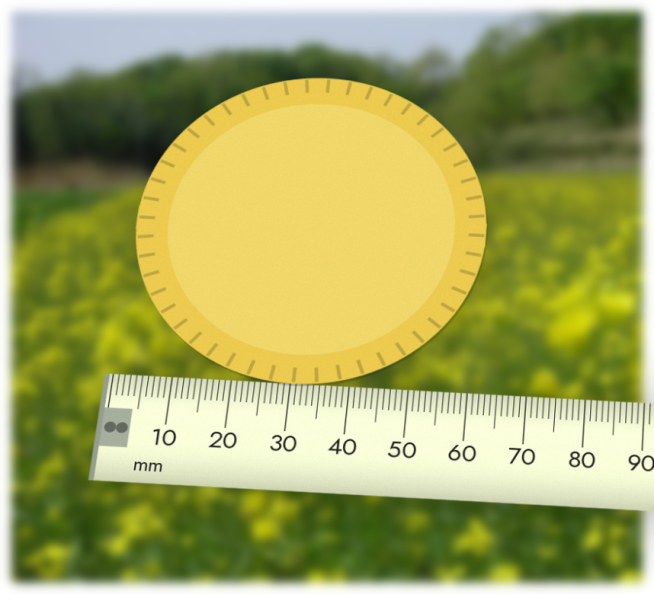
61 mm
